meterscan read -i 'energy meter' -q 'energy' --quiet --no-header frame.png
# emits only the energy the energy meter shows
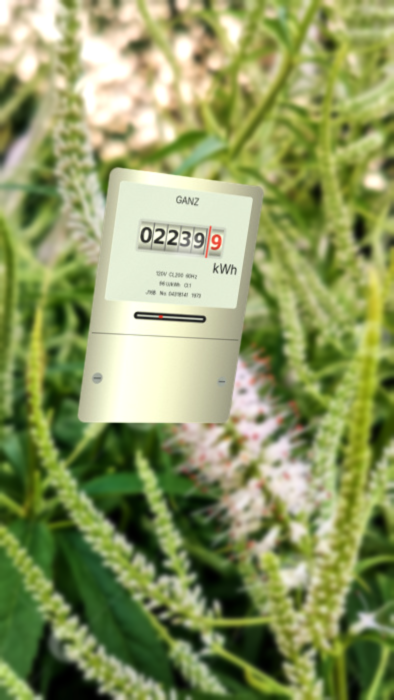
2239.9 kWh
